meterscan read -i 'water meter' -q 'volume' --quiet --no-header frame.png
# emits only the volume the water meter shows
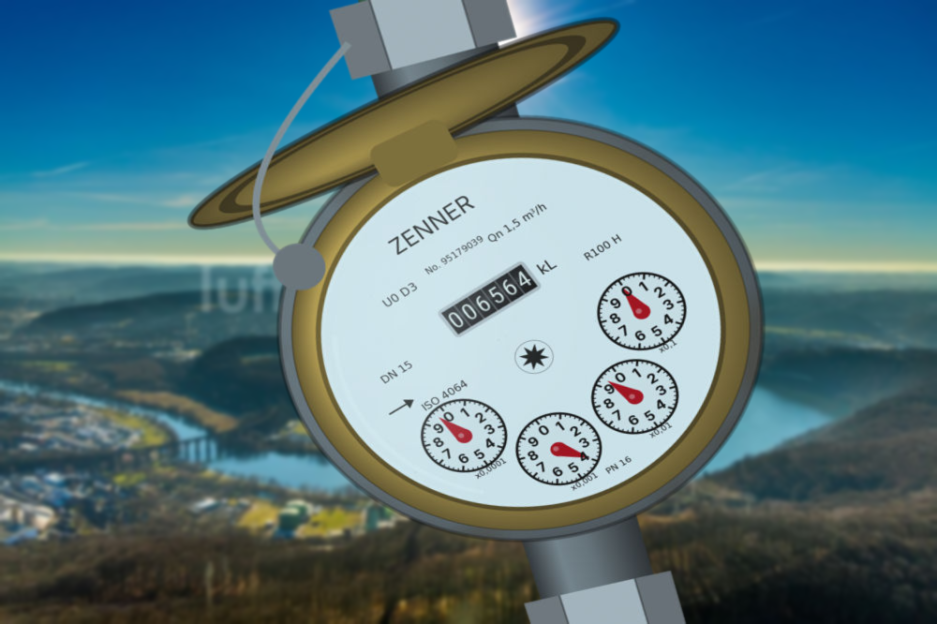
6563.9939 kL
